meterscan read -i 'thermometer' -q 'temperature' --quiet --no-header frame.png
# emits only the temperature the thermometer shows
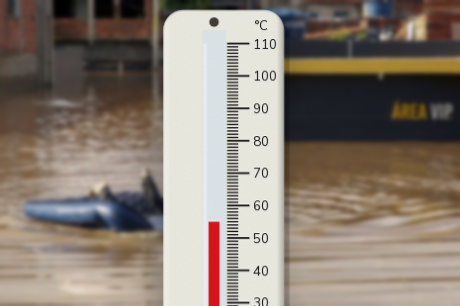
55 °C
